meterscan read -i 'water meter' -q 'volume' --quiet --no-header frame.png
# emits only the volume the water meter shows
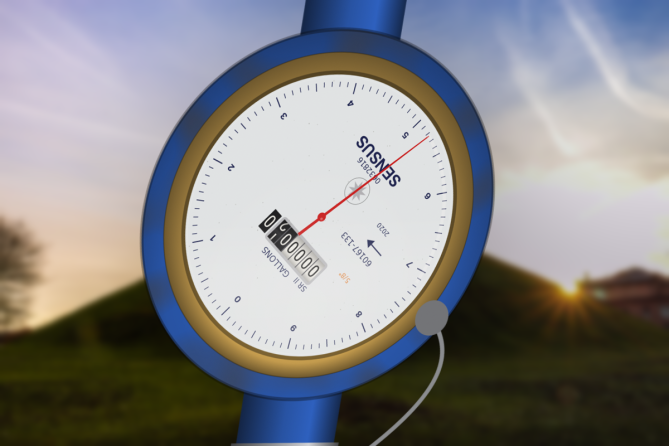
15.2 gal
